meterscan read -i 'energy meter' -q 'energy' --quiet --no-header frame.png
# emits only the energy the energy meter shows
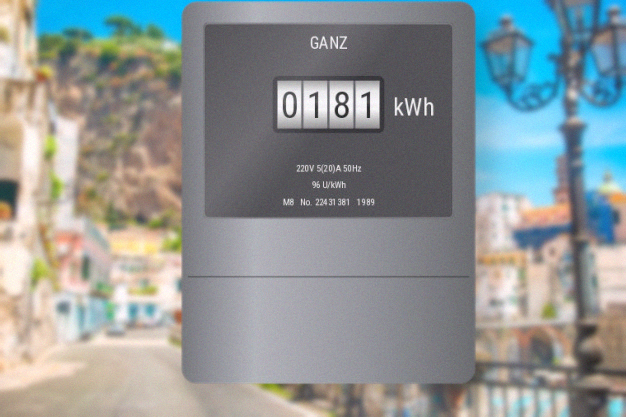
181 kWh
